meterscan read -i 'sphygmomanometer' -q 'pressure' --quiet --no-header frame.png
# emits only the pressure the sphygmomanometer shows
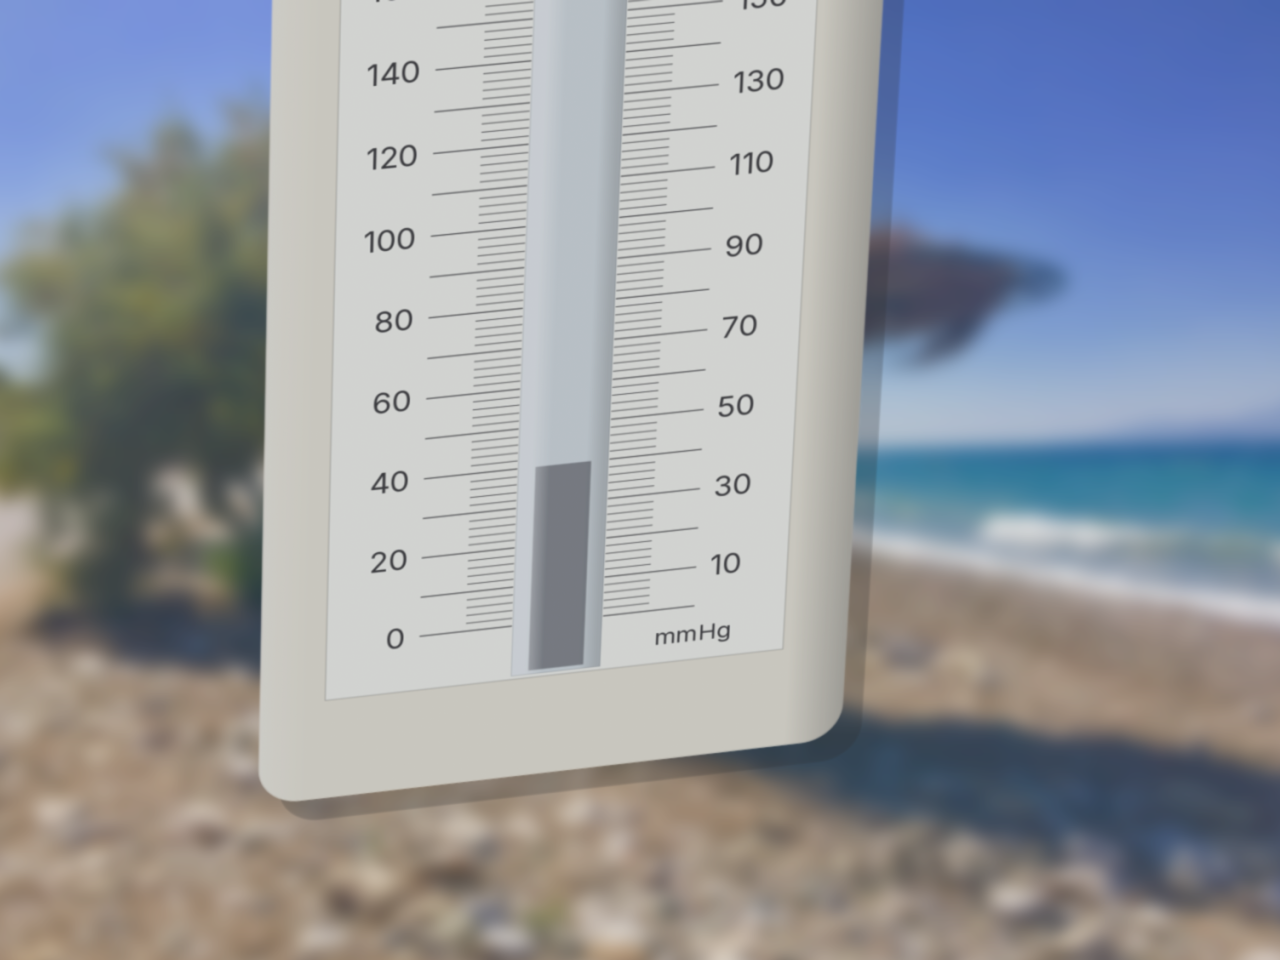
40 mmHg
